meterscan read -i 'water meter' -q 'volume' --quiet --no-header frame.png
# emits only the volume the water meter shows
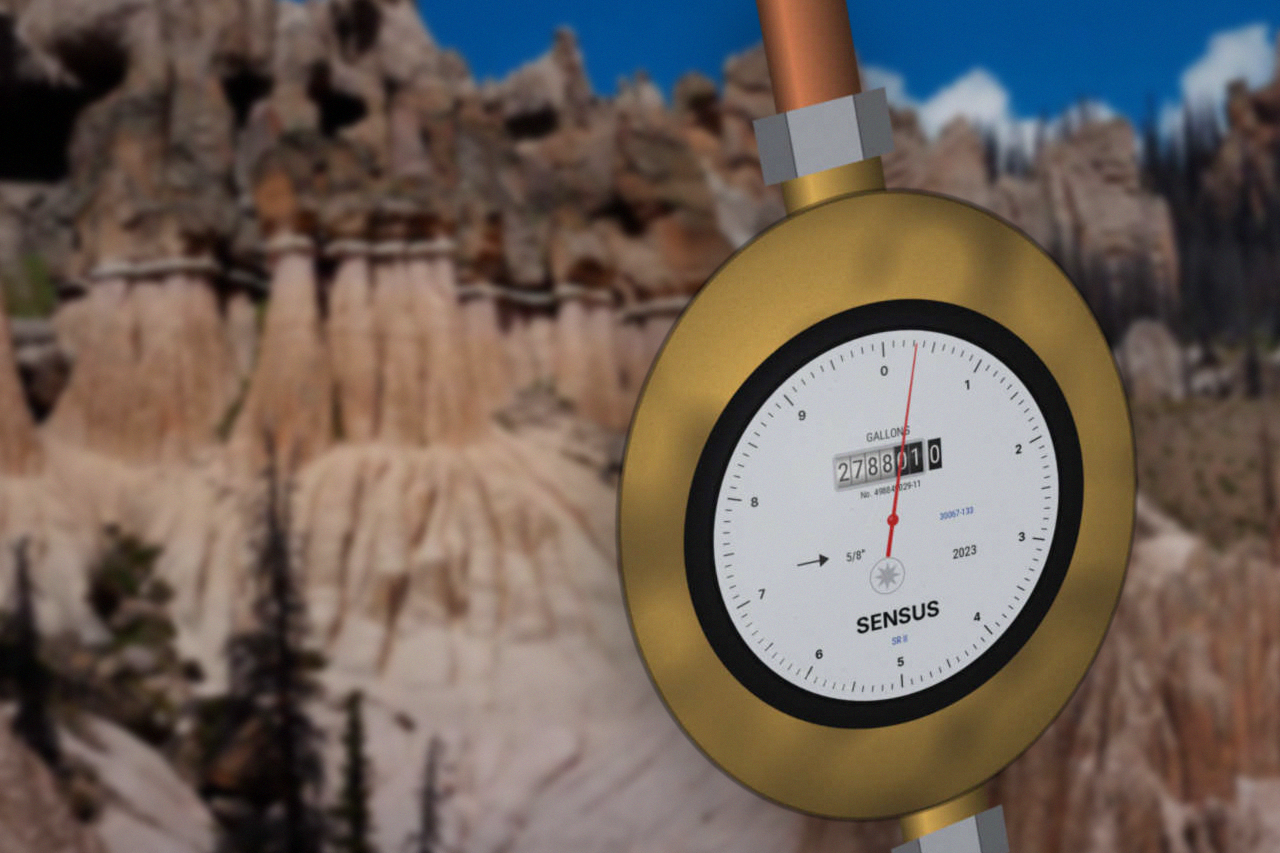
2788010.3 gal
